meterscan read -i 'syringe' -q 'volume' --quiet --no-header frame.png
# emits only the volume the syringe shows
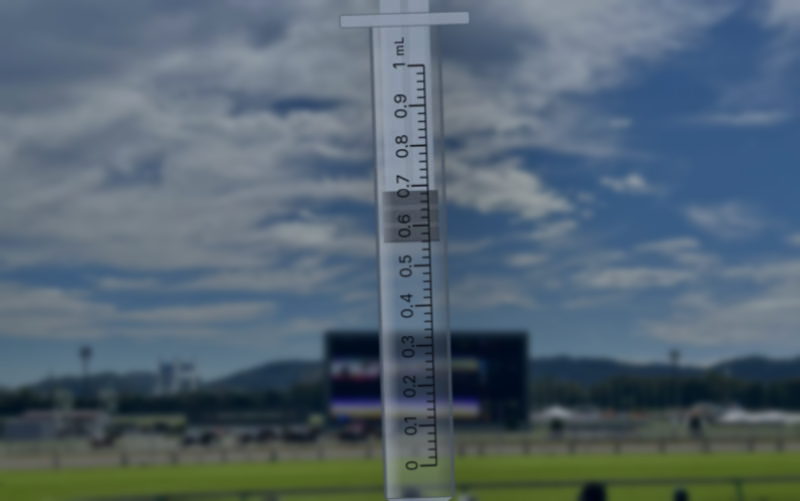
0.56 mL
